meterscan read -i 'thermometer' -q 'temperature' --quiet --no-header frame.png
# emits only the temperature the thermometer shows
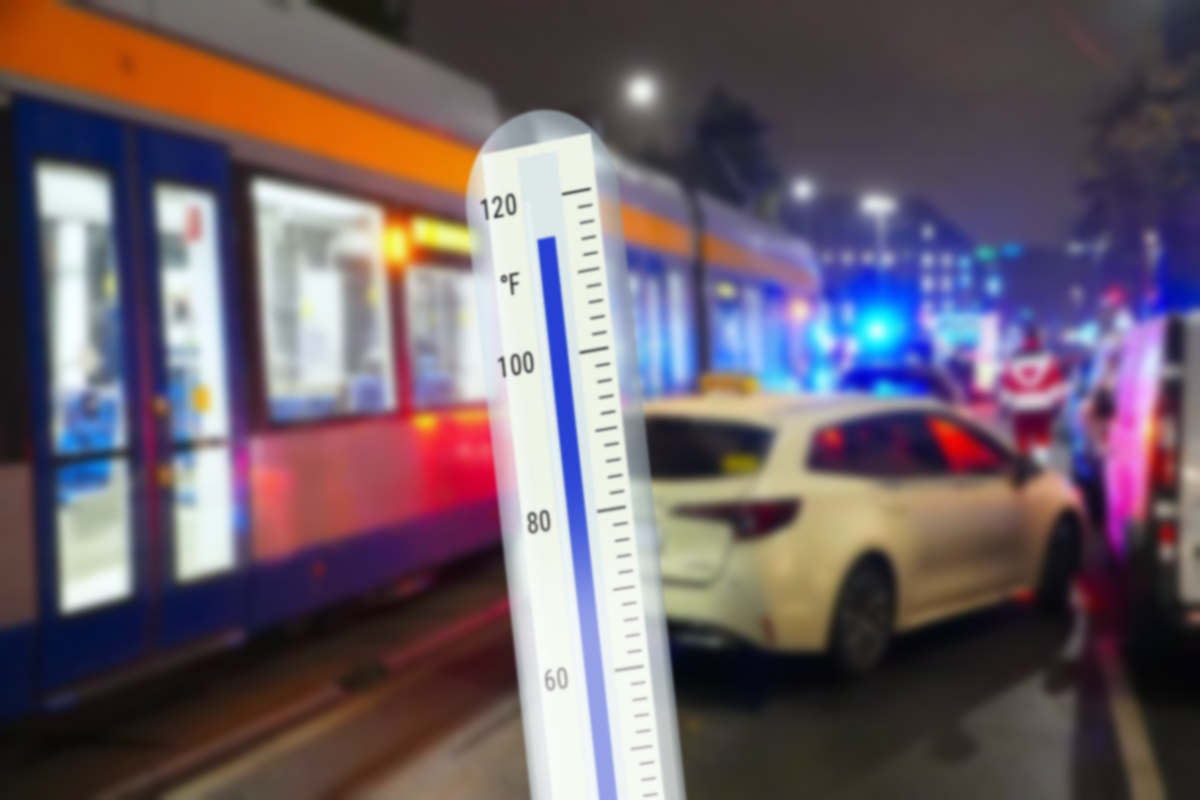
115 °F
